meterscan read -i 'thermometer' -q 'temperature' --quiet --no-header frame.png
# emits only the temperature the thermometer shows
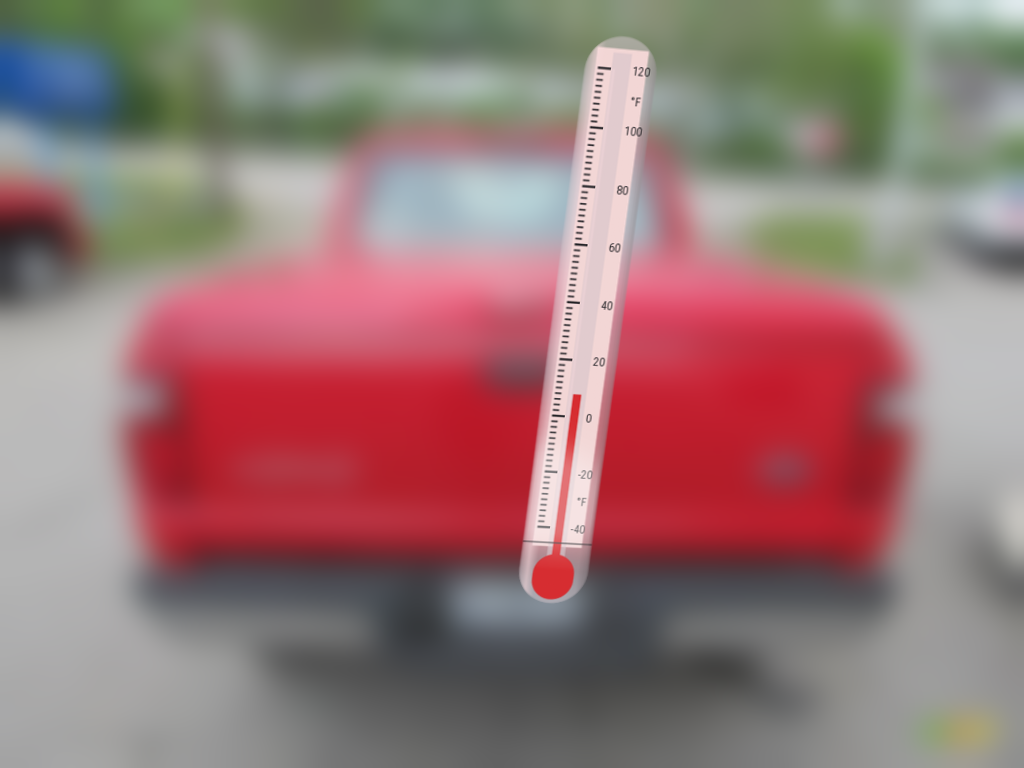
8 °F
